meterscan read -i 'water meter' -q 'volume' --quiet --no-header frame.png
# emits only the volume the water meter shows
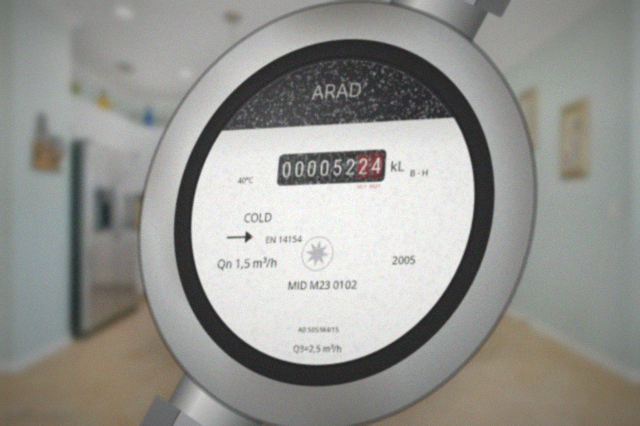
52.24 kL
